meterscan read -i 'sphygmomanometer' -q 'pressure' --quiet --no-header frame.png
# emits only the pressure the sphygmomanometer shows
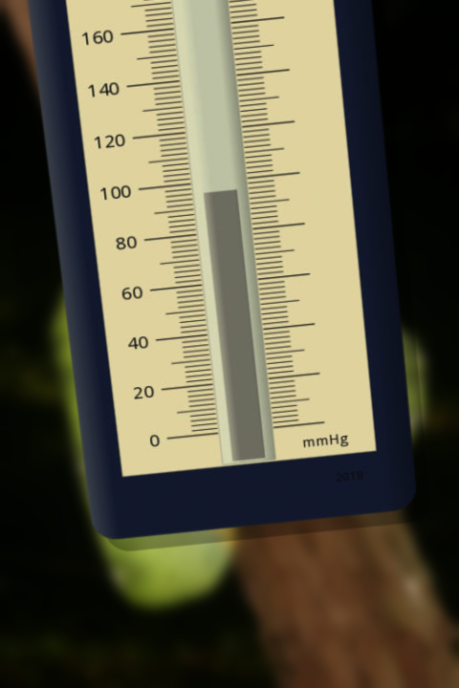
96 mmHg
